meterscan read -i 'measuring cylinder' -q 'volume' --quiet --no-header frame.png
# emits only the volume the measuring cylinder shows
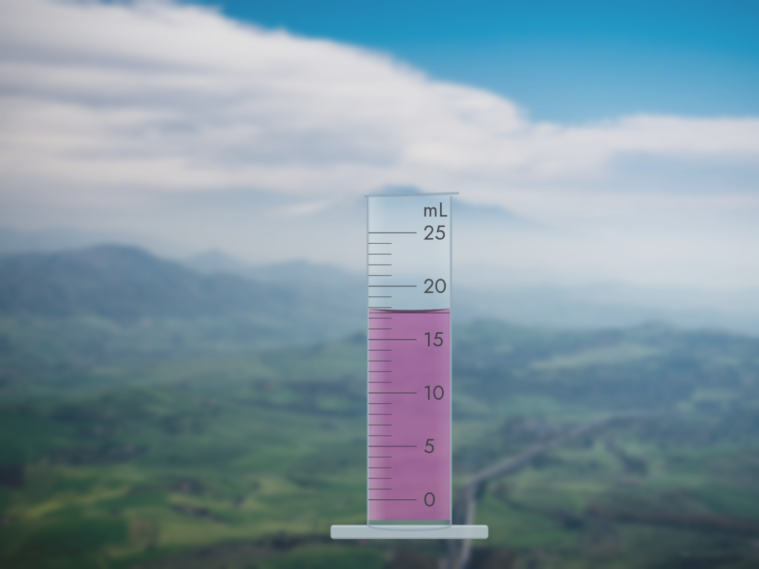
17.5 mL
